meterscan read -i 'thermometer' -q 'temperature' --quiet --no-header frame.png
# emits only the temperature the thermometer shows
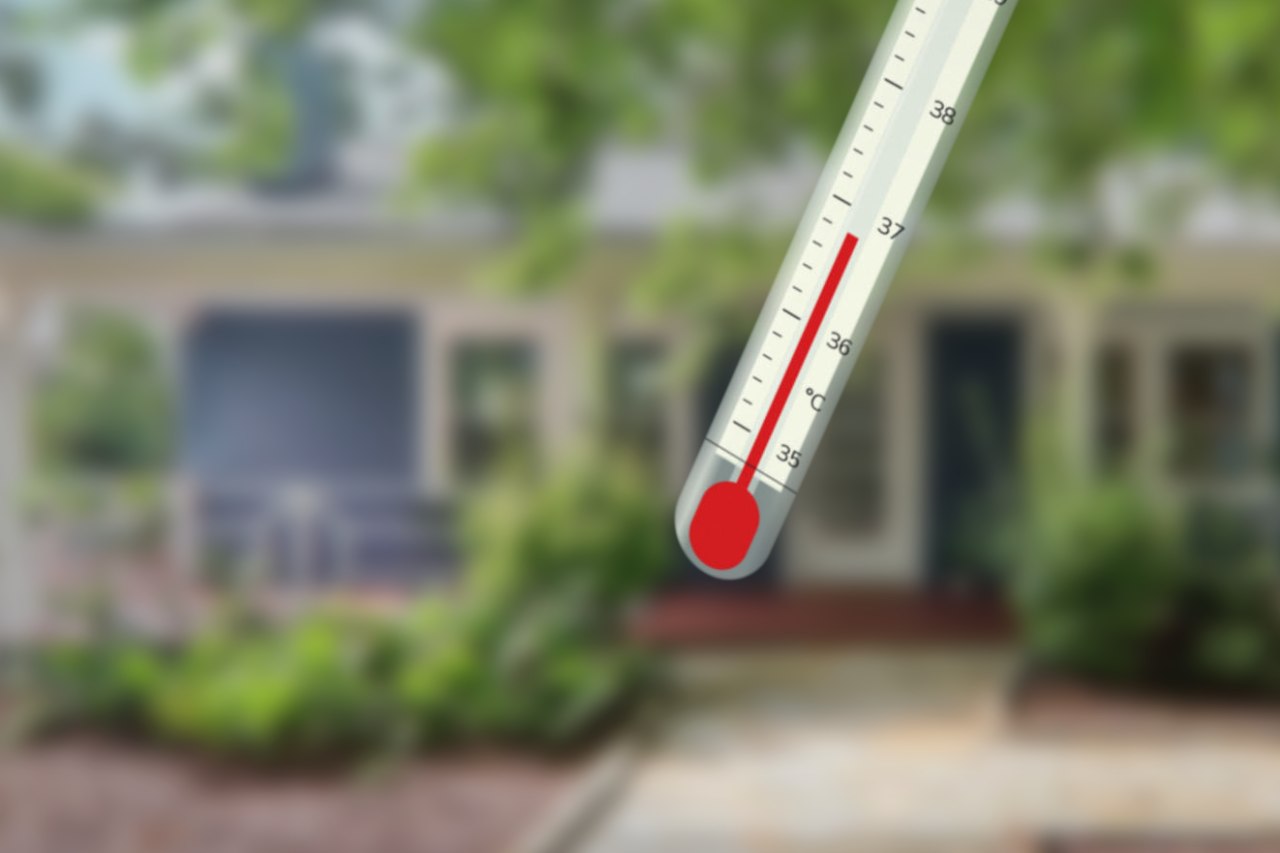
36.8 °C
